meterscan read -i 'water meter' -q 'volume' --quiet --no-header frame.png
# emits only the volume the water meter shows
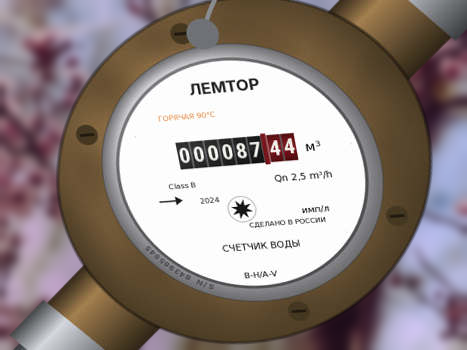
87.44 m³
